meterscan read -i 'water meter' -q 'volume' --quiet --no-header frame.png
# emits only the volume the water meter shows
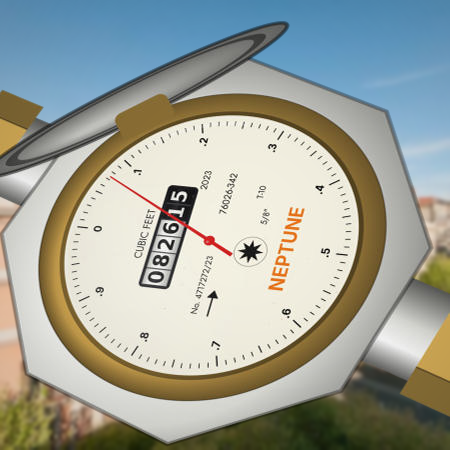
82615.07 ft³
